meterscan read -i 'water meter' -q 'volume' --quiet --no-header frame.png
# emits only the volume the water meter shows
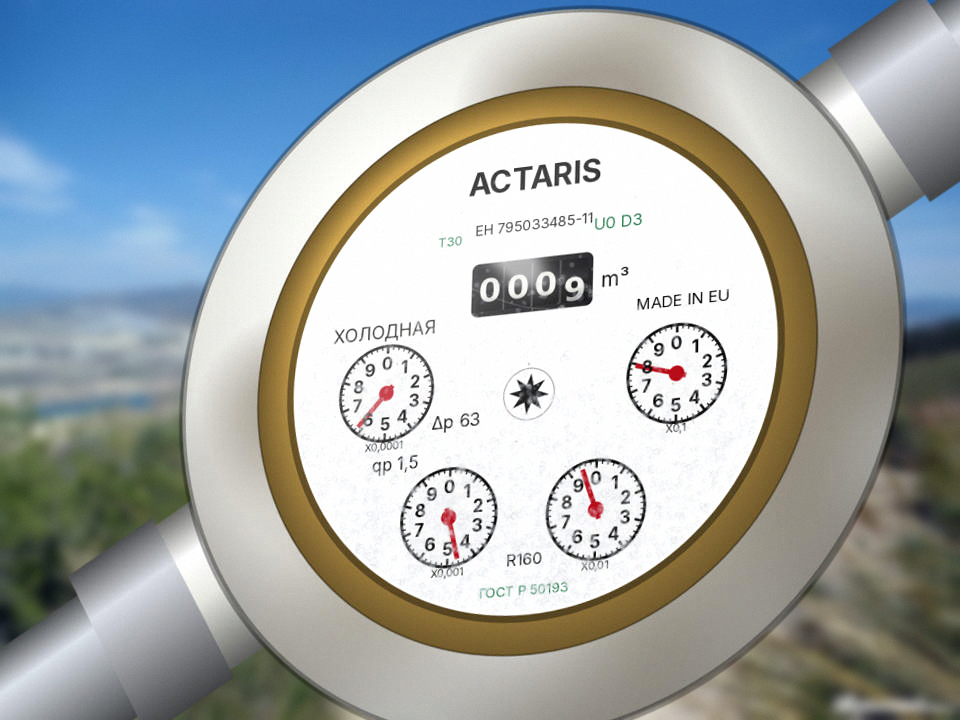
8.7946 m³
